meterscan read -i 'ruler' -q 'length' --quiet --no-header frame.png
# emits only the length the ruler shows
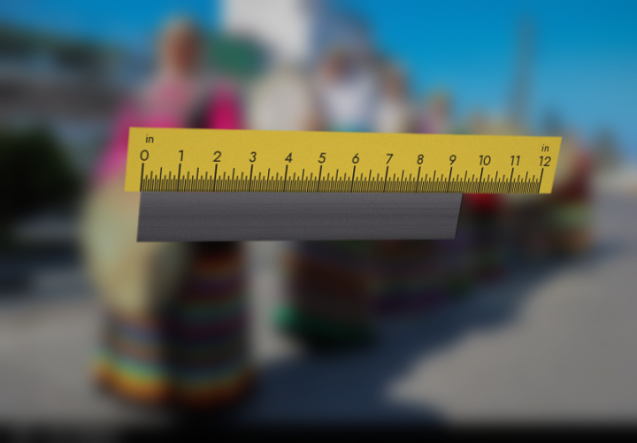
9.5 in
